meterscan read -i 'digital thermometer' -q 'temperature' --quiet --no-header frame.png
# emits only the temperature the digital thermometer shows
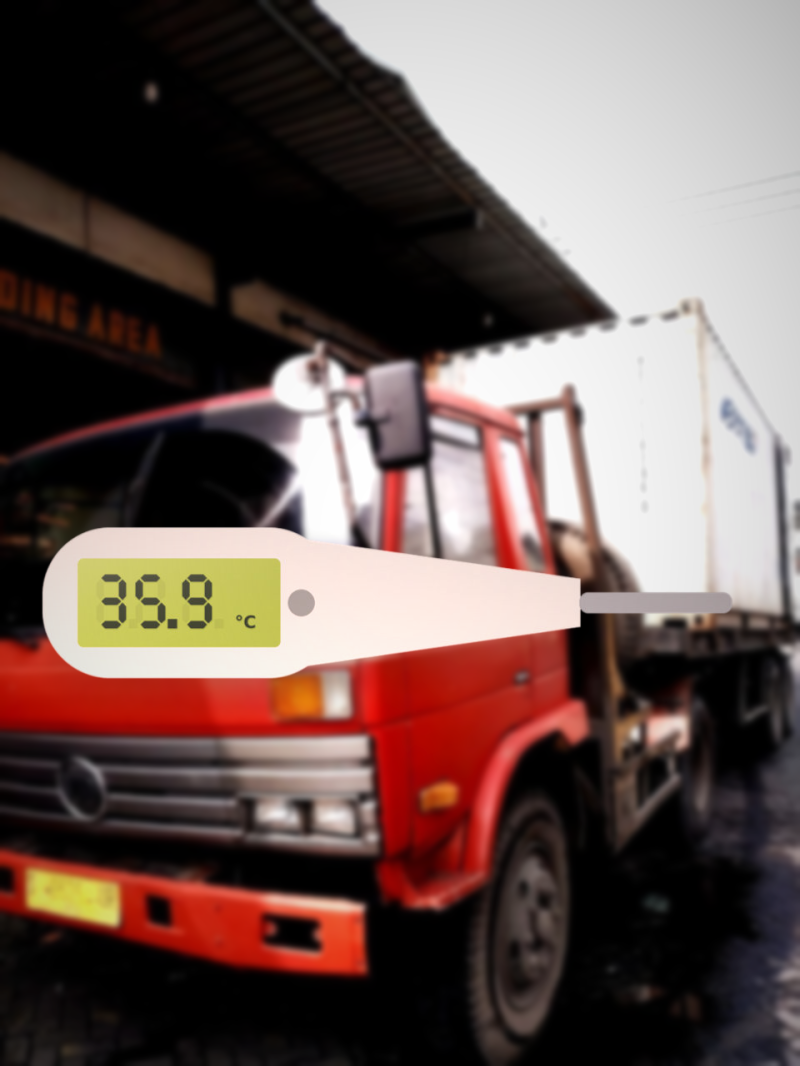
35.9 °C
